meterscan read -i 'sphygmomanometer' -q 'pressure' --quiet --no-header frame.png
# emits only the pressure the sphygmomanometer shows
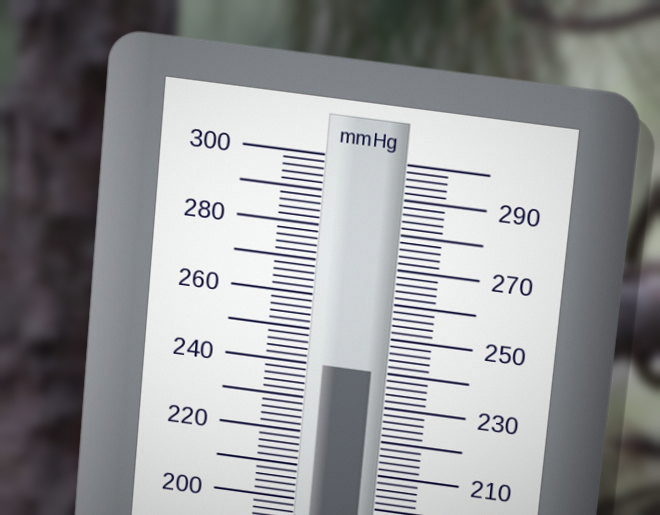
240 mmHg
